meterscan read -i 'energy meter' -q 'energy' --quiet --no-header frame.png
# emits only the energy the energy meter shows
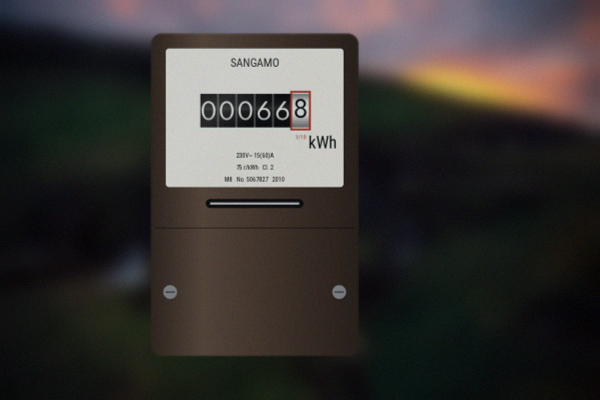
66.8 kWh
